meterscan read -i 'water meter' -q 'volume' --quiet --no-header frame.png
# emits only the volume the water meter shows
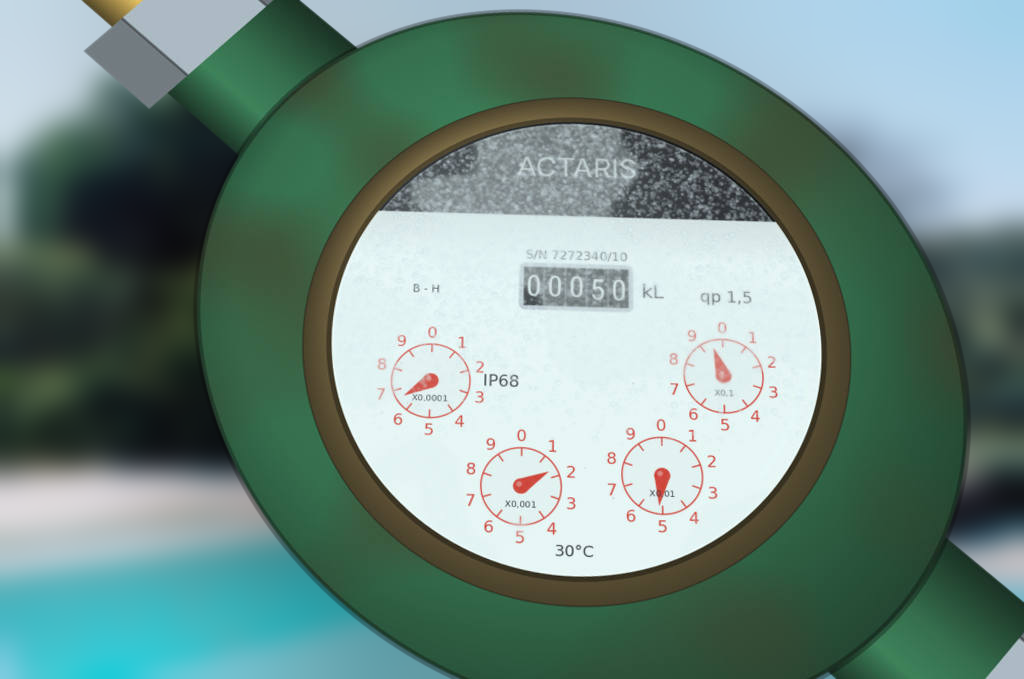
49.9516 kL
